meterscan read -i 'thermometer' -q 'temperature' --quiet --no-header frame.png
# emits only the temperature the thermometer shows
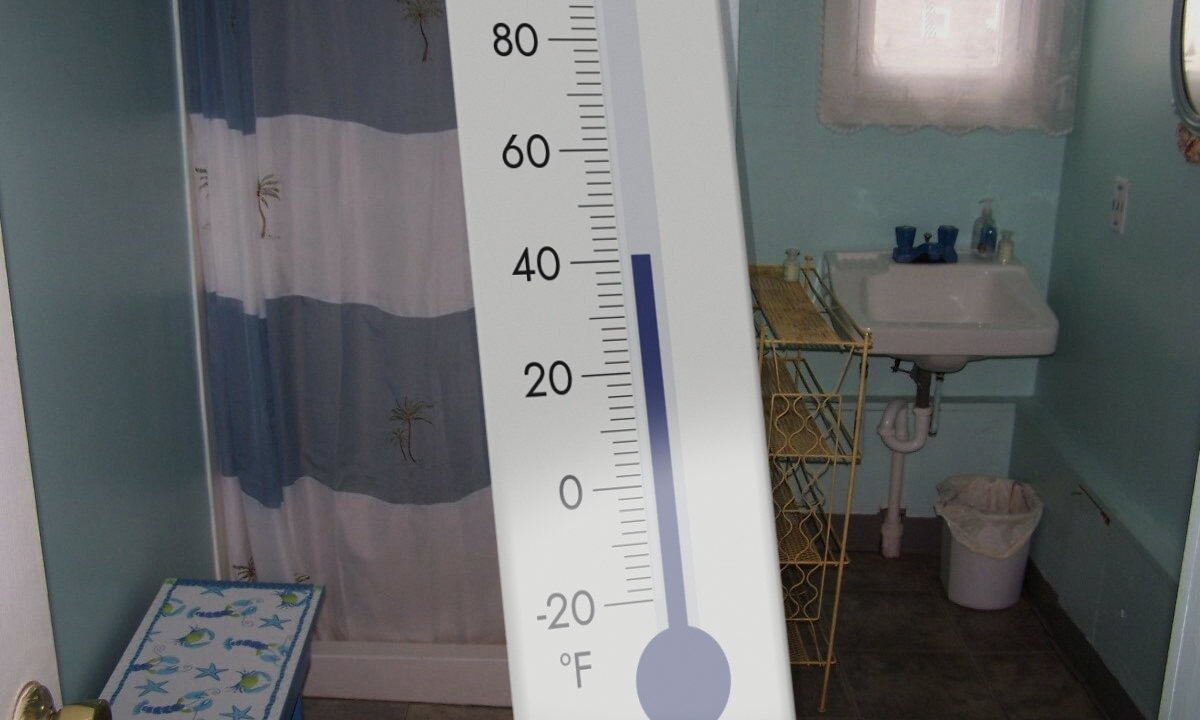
41 °F
